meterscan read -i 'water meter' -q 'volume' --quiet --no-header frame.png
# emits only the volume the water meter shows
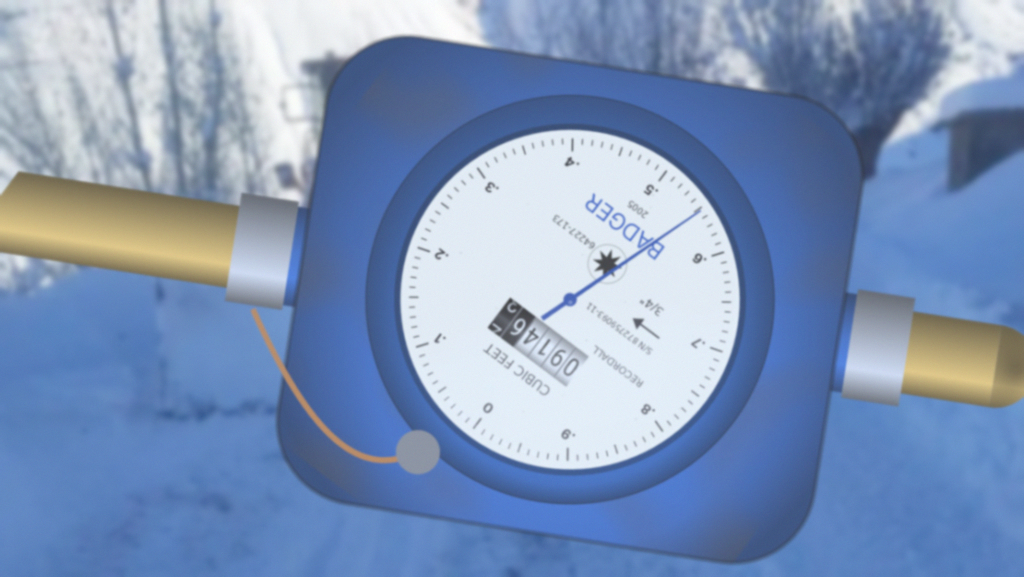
91462.55 ft³
